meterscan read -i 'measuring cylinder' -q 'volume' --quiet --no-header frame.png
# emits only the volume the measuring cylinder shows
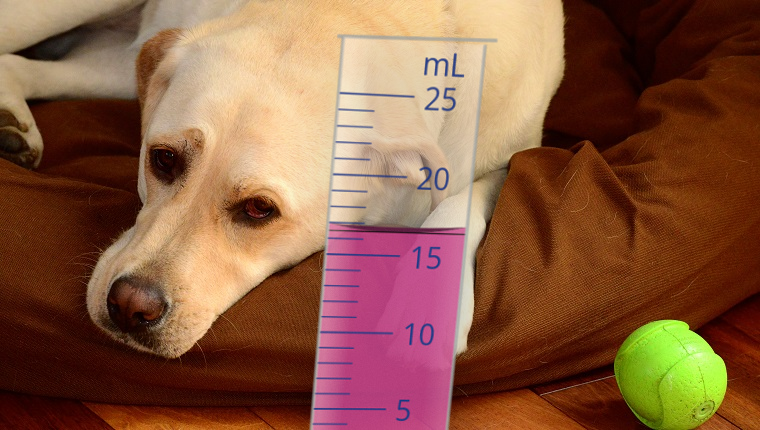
16.5 mL
